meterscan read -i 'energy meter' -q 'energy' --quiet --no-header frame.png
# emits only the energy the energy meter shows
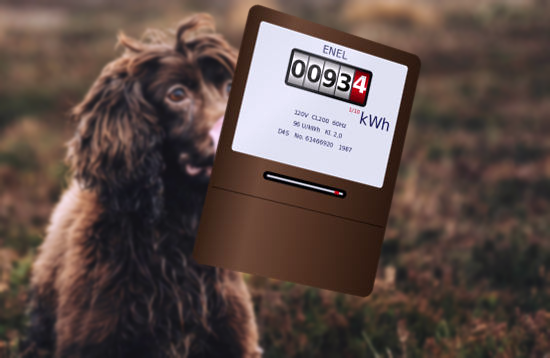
93.4 kWh
